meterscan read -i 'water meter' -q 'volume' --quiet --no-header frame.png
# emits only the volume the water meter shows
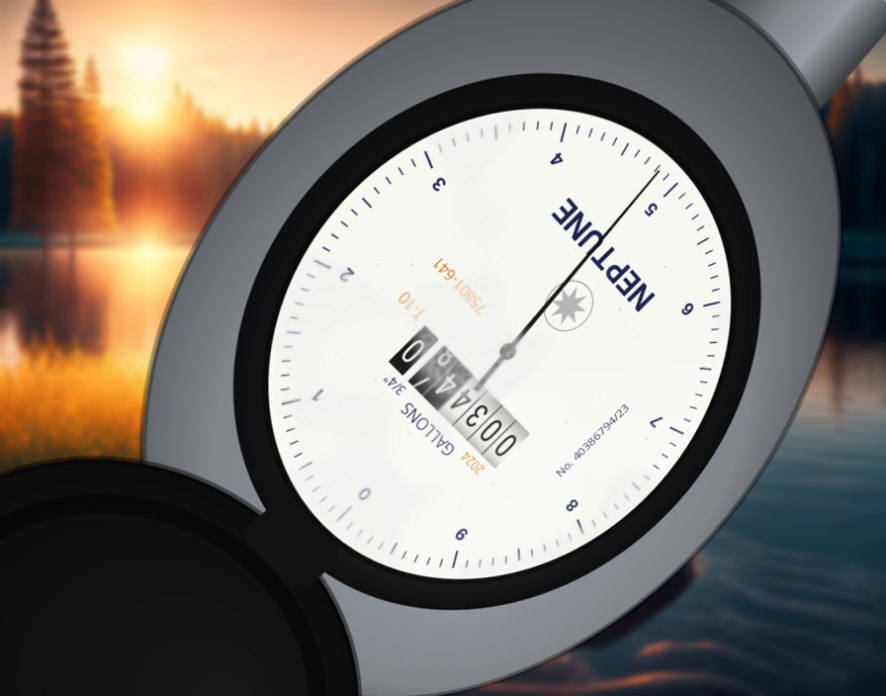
34474.8 gal
